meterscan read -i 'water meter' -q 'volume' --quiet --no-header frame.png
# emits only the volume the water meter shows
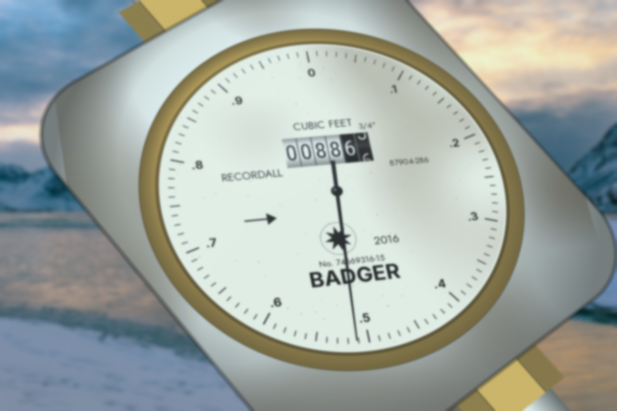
8865.51 ft³
